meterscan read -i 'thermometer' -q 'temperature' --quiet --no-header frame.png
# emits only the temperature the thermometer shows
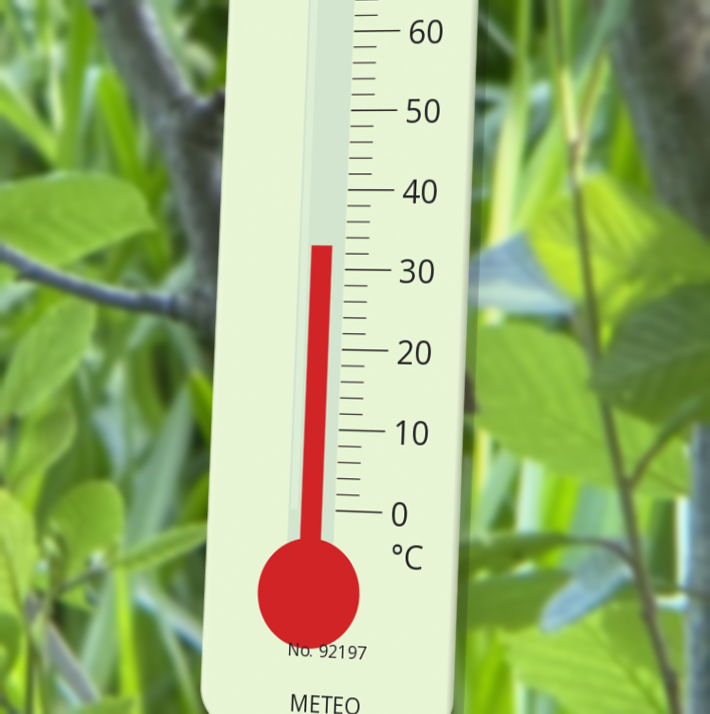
33 °C
